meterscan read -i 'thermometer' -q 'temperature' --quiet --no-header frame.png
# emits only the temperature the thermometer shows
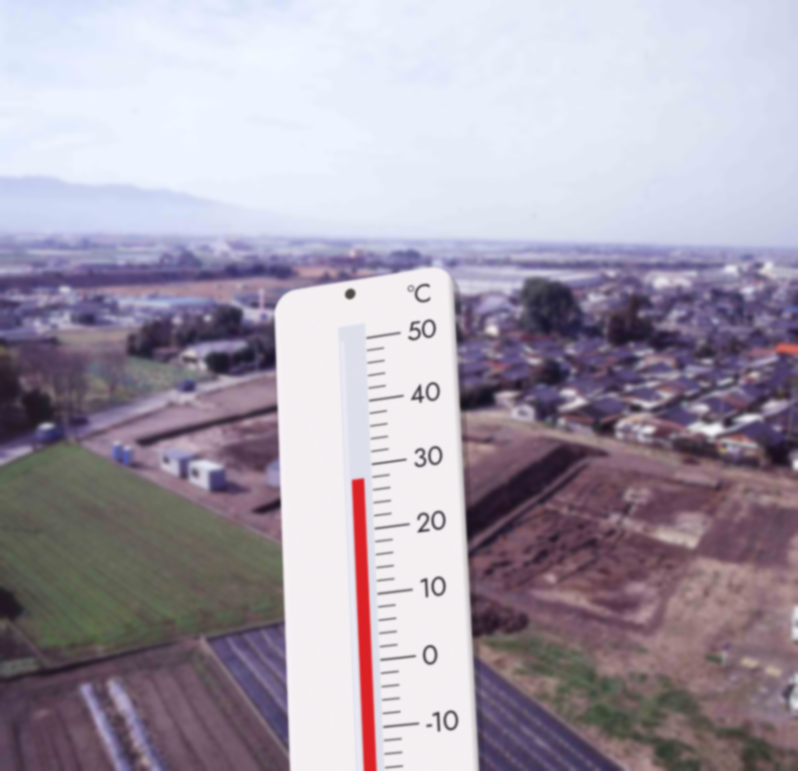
28 °C
